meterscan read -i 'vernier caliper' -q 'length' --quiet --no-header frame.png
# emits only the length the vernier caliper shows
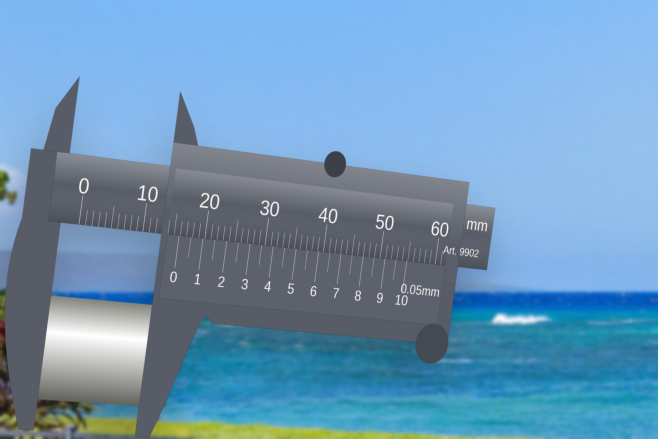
15.8 mm
